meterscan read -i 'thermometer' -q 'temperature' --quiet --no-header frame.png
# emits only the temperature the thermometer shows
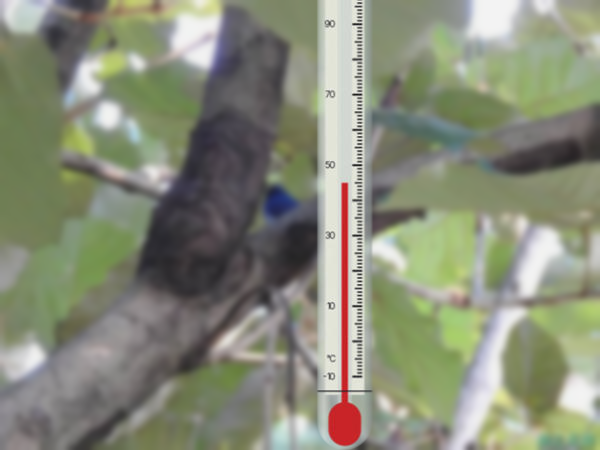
45 °C
